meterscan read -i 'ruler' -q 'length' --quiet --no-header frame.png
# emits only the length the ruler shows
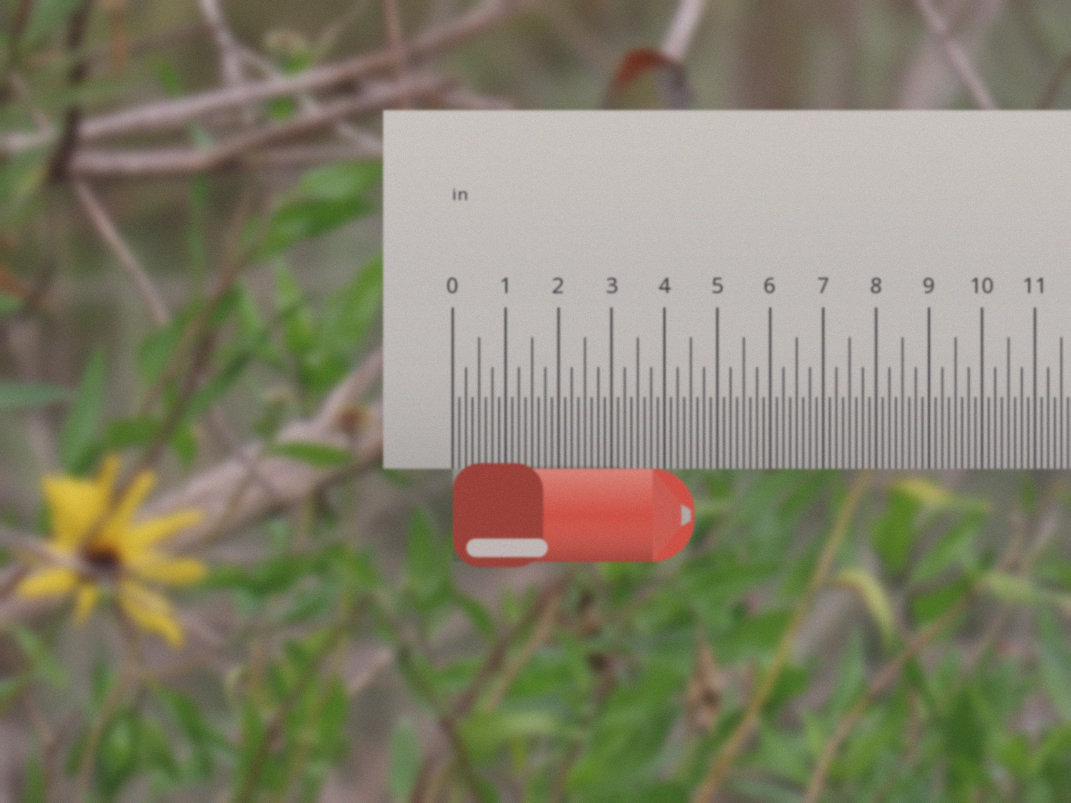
4.5 in
